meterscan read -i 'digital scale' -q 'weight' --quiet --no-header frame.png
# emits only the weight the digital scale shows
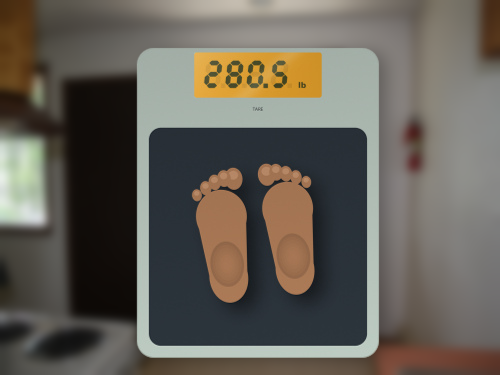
280.5 lb
